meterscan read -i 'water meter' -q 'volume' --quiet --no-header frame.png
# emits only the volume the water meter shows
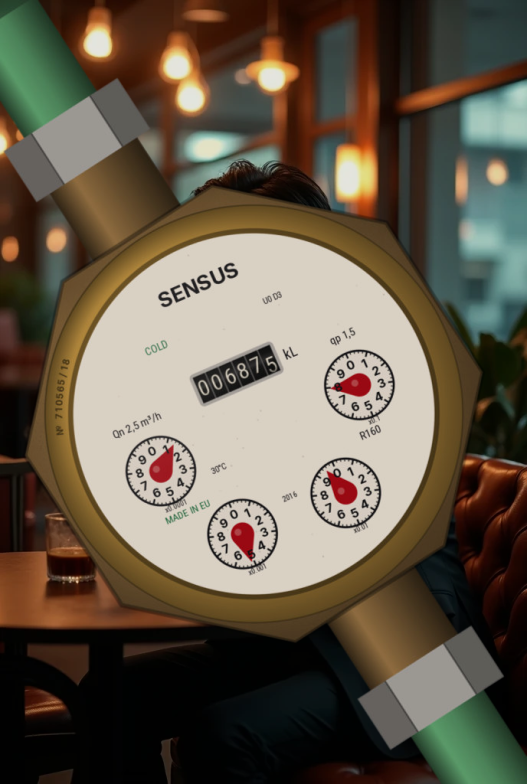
6874.7951 kL
